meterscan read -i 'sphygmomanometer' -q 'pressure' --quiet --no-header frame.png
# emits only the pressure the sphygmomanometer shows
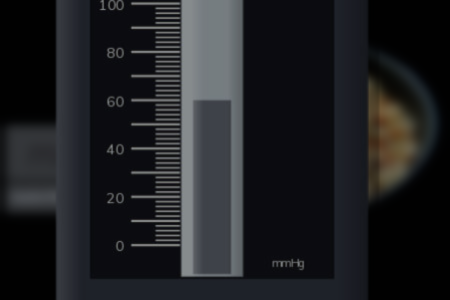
60 mmHg
